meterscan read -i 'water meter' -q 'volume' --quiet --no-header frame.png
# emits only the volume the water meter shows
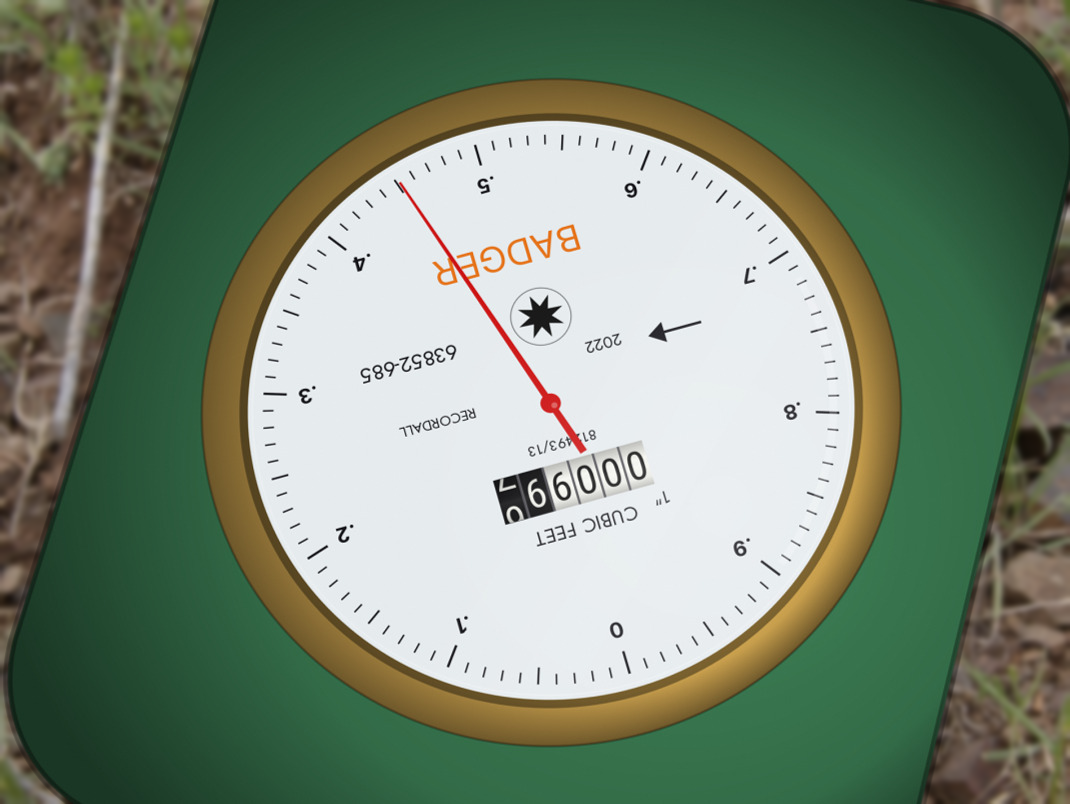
996.45 ft³
